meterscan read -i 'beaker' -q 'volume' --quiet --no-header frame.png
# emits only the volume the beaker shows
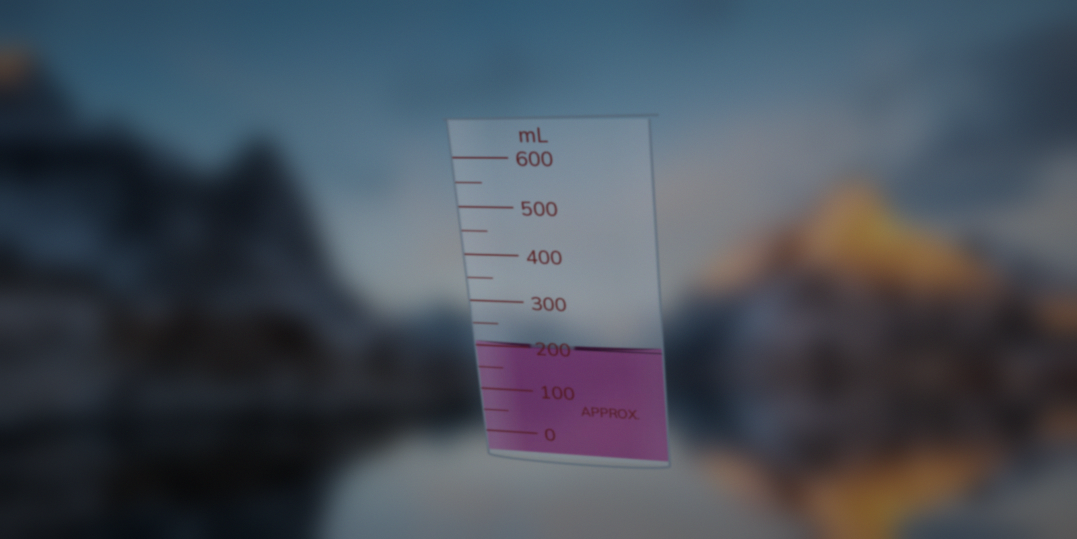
200 mL
